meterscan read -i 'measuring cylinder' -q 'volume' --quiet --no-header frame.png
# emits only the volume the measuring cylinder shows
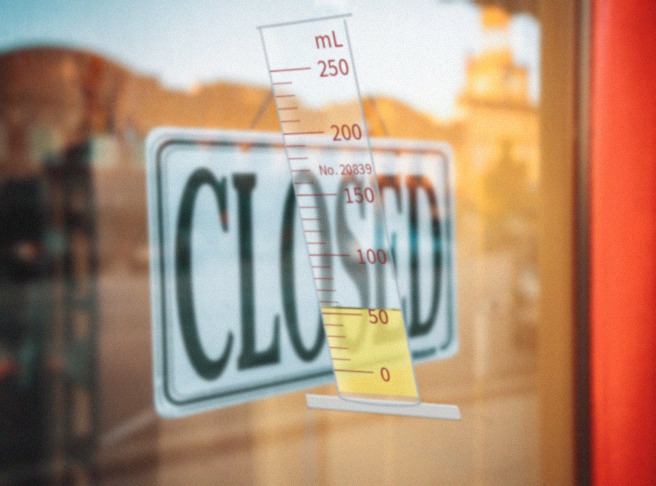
55 mL
